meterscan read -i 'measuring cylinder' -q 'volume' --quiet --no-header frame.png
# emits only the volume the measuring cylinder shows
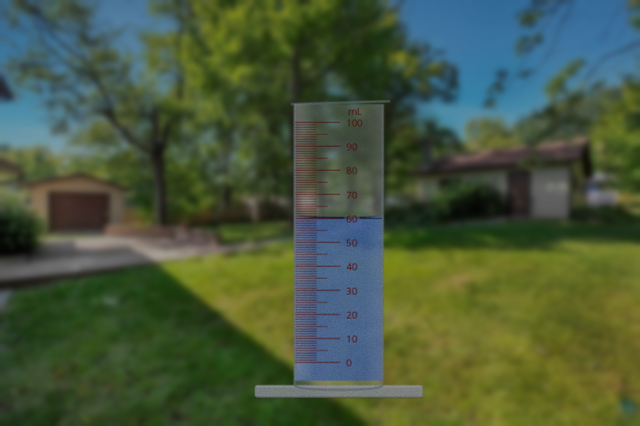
60 mL
